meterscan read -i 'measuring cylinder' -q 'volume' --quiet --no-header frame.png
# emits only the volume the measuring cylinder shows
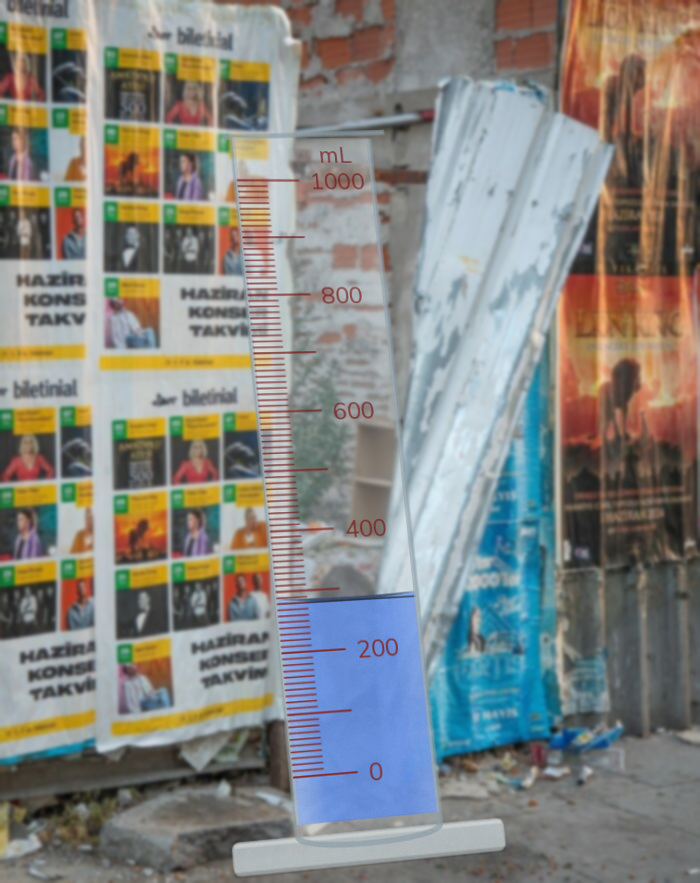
280 mL
